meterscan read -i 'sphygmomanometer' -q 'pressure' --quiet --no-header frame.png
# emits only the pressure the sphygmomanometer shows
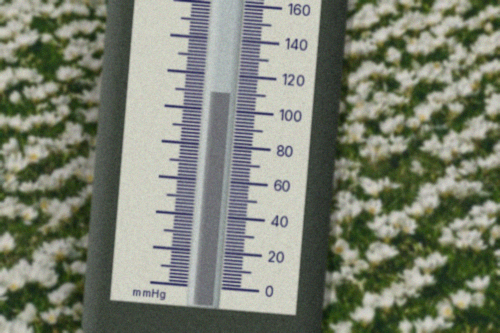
110 mmHg
